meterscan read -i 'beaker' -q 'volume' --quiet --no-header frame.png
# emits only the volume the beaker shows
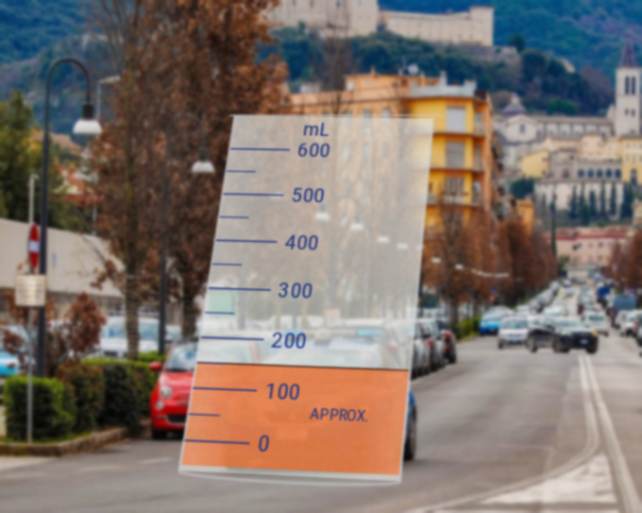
150 mL
